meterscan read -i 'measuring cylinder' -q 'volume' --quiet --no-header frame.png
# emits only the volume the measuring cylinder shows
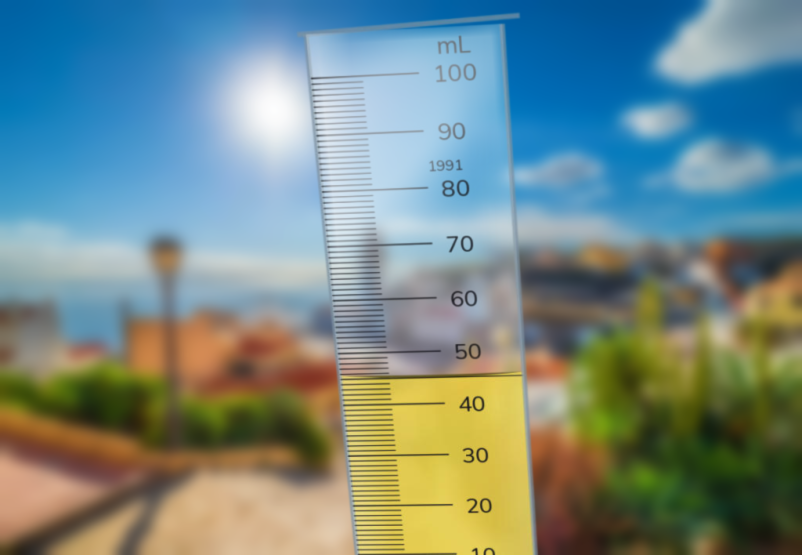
45 mL
